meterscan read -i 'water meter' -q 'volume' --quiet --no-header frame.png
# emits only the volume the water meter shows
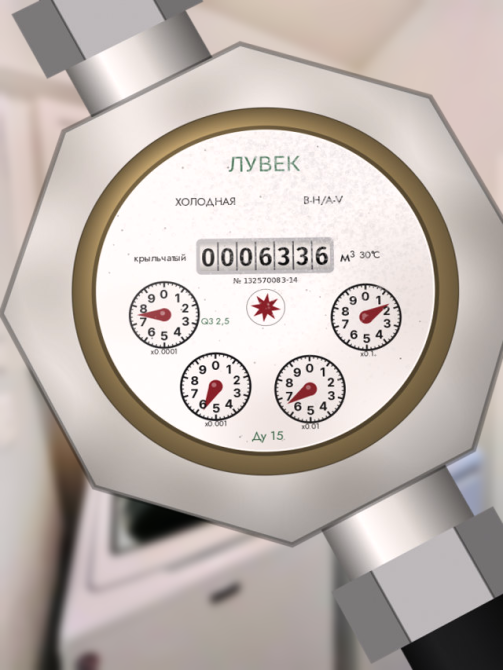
6336.1657 m³
